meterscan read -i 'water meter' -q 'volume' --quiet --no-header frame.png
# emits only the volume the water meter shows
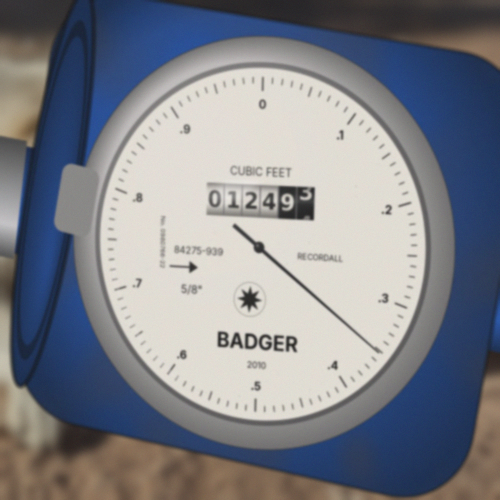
12493.35 ft³
